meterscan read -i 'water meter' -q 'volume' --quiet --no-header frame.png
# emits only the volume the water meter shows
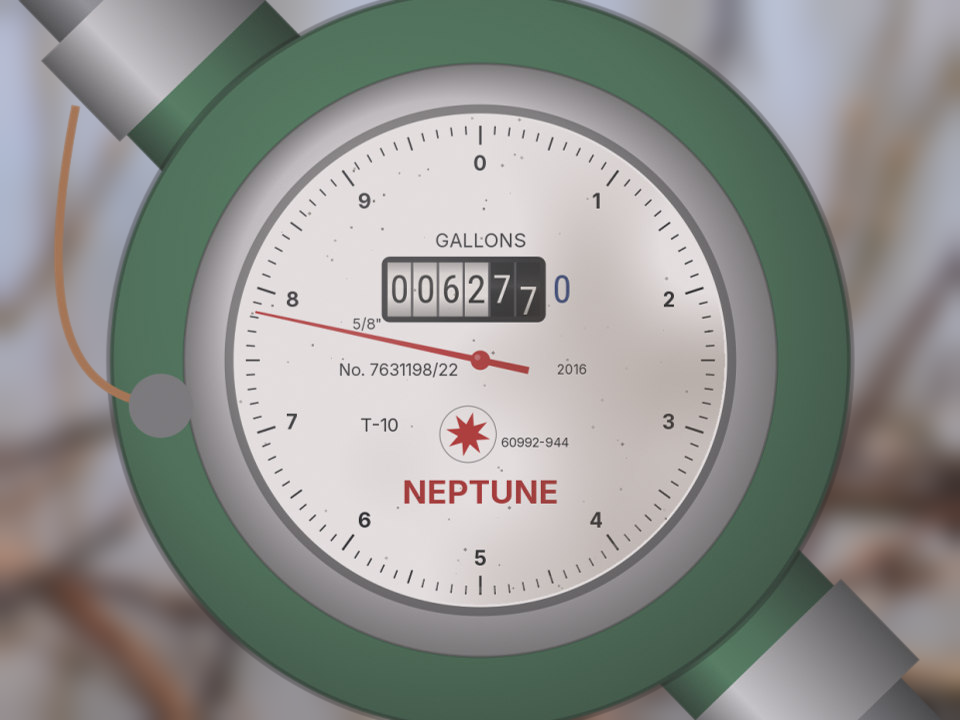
62767.8 gal
